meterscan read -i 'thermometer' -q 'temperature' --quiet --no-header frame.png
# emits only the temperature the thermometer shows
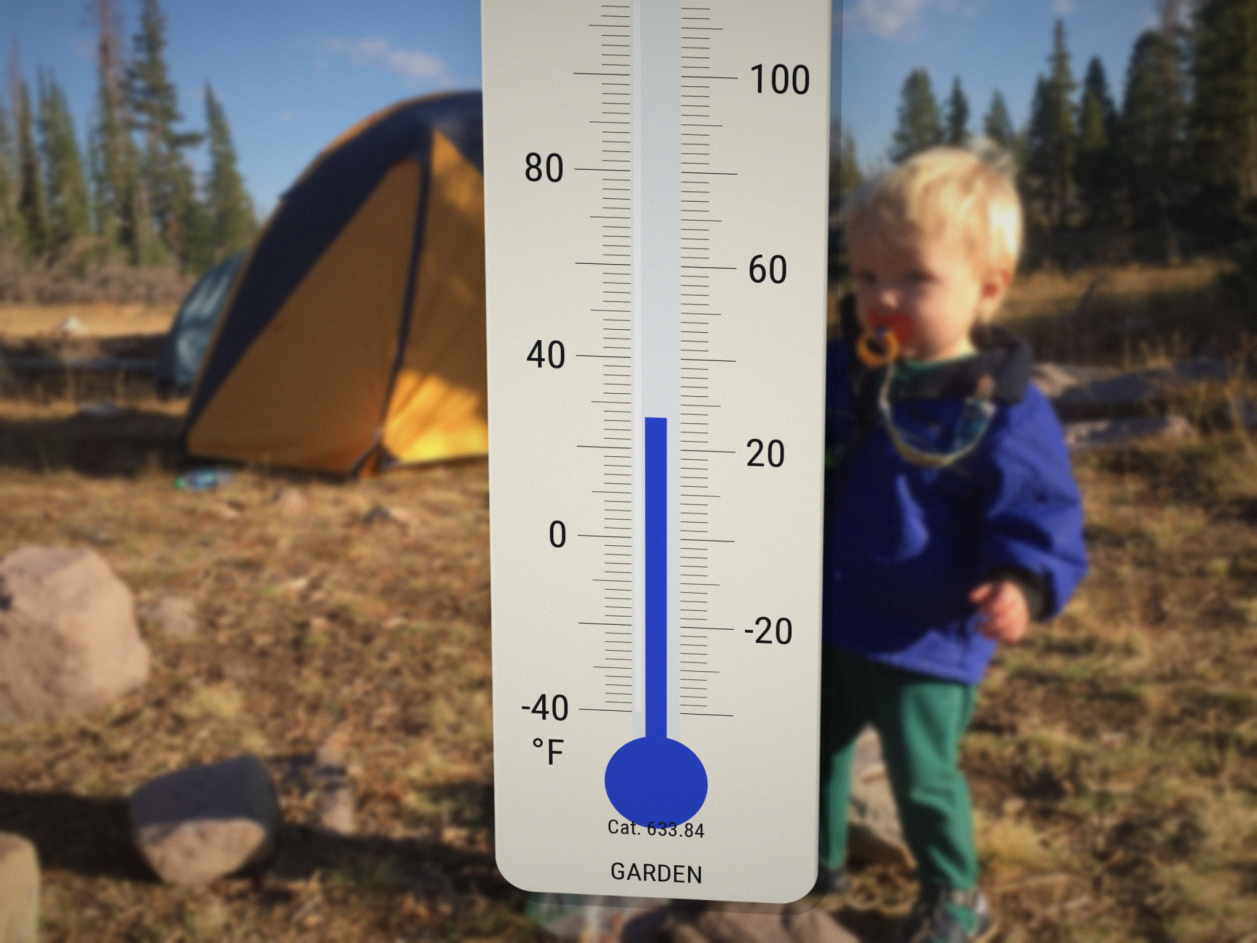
27 °F
